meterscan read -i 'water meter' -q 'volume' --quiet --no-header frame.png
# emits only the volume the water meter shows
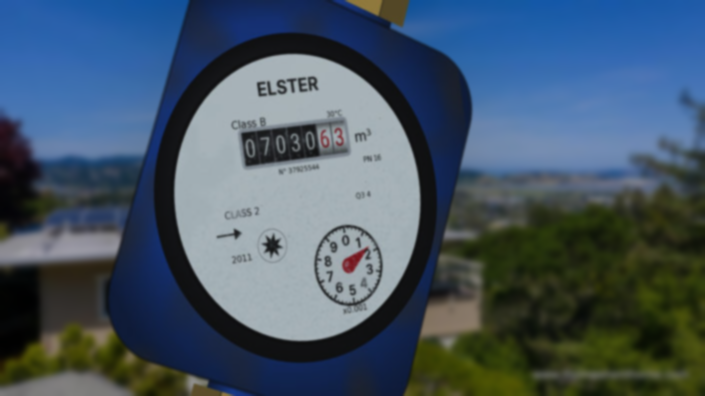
7030.631 m³
